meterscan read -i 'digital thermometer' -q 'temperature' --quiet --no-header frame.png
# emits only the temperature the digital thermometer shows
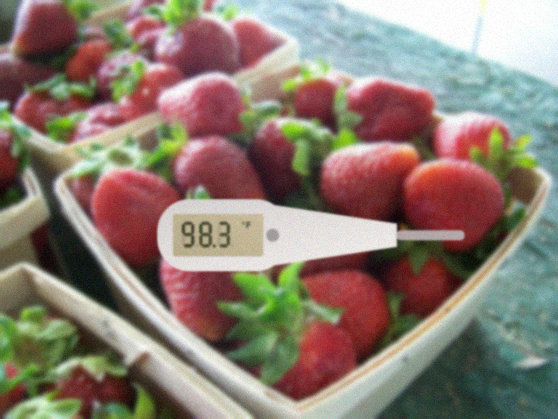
98.3 °F
